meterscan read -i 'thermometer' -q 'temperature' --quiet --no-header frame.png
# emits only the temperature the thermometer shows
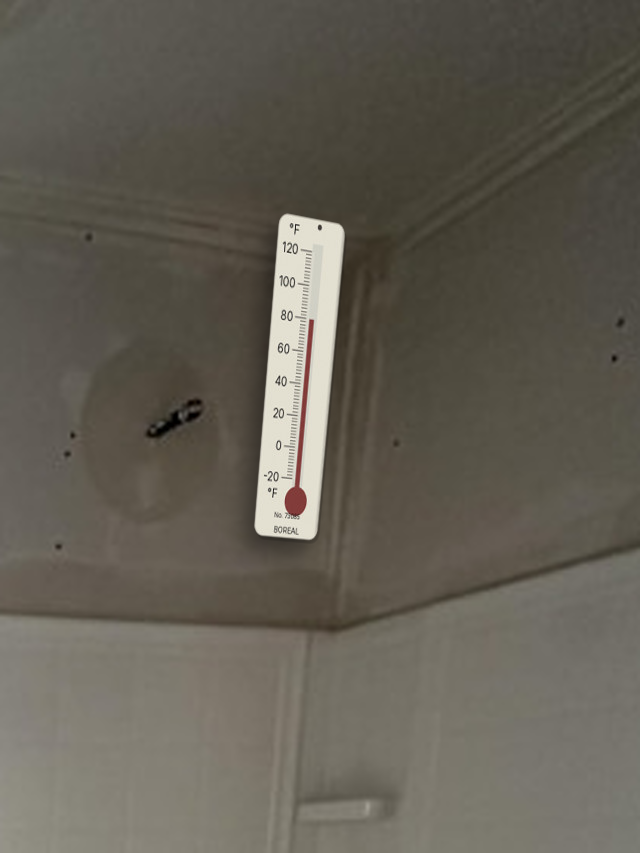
80 °F
